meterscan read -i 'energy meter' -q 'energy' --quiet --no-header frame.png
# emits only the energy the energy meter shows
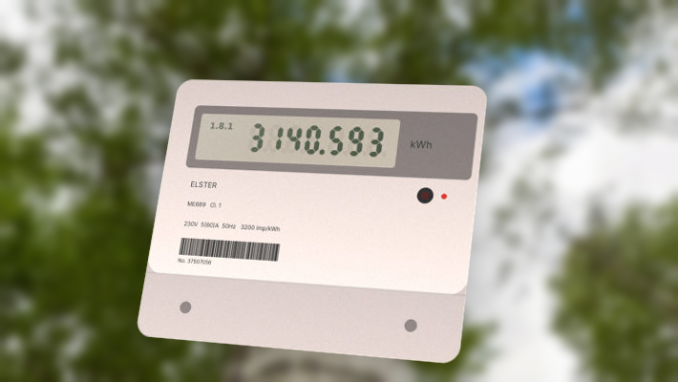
3140.593 kWh
